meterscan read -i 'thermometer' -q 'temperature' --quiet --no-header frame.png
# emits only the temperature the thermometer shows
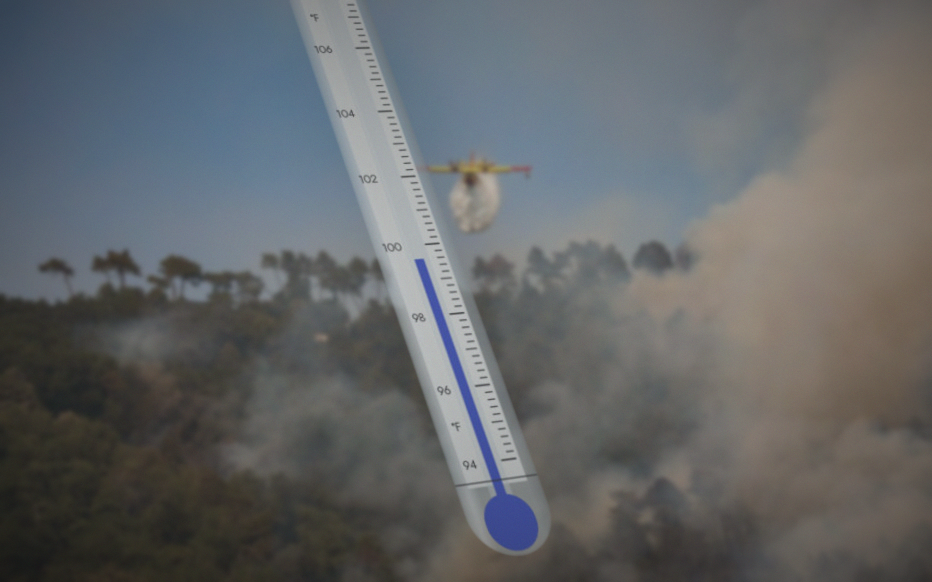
99.6 °F
